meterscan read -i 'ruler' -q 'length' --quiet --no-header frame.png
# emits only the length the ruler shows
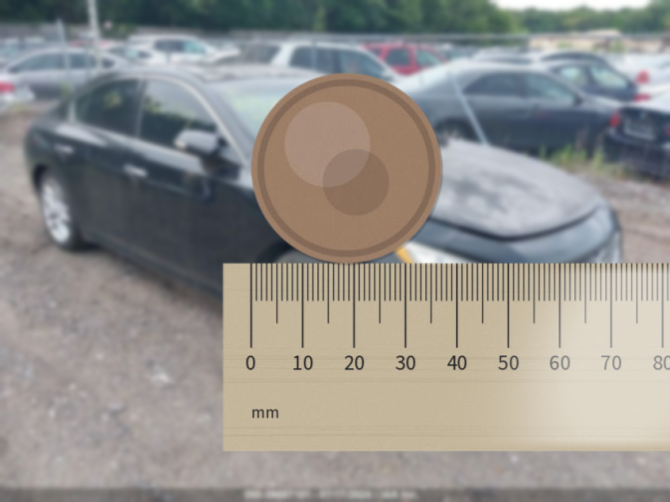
37 mm
